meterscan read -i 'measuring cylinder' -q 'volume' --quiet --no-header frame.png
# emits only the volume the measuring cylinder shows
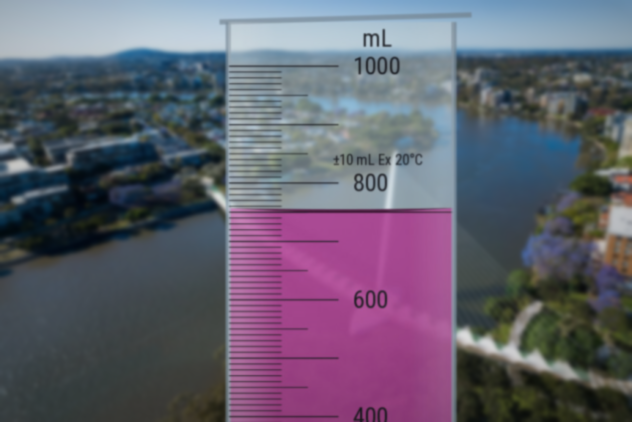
750 mL
